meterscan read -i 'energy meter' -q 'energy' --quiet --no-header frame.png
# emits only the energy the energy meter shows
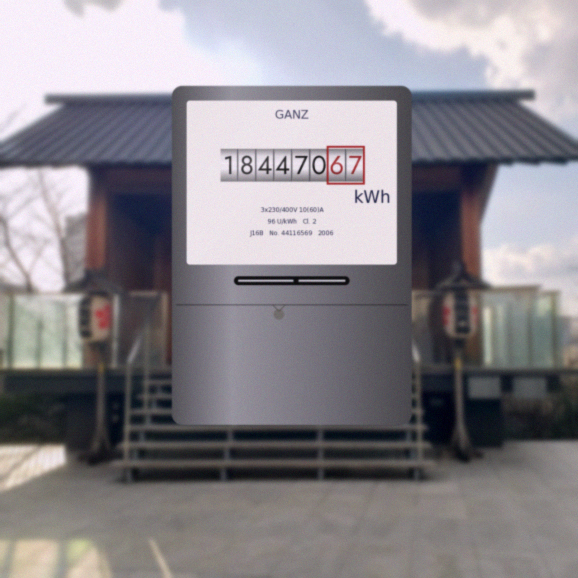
184470.67 kWh
